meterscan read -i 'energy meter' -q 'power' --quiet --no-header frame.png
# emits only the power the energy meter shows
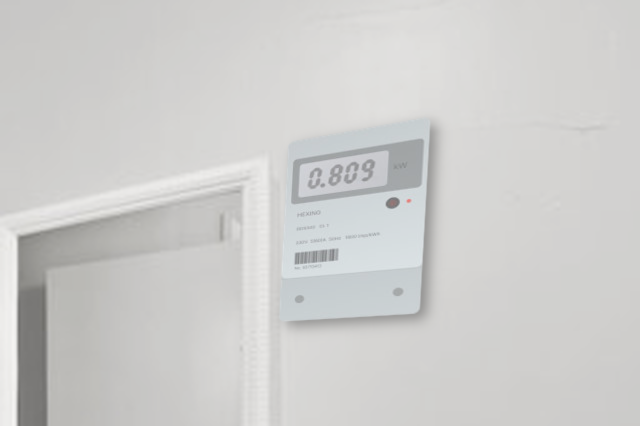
0.809 kW
